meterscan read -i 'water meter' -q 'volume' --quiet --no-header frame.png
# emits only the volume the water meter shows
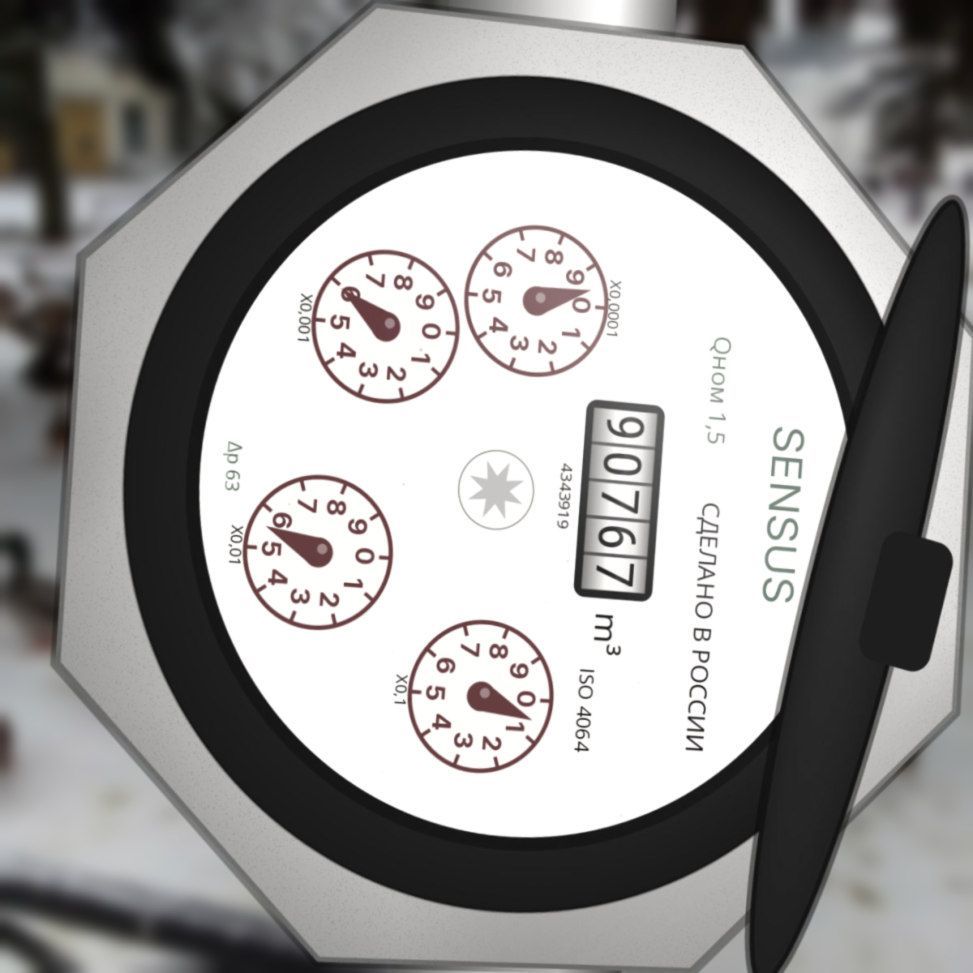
90767.0559 m³
